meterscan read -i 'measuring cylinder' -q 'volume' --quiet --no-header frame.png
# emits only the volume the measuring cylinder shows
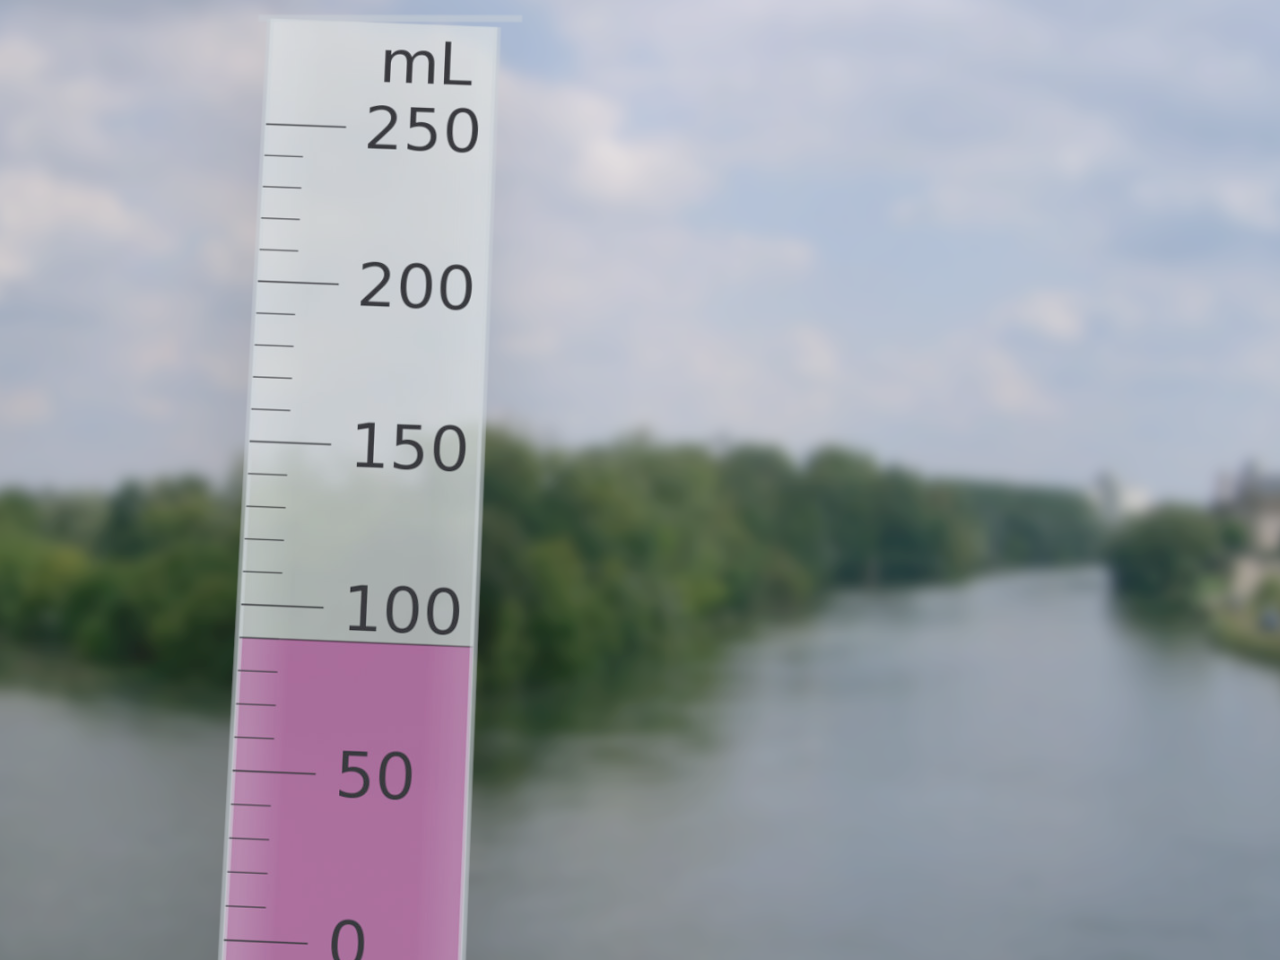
90 mL
